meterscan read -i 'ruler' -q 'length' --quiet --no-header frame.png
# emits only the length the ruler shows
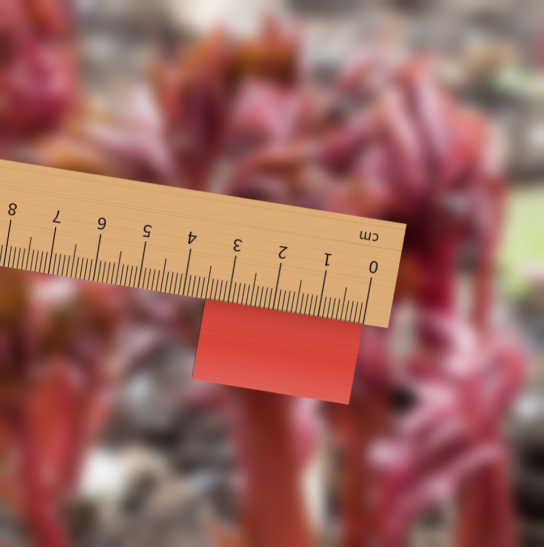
3.5 cm
